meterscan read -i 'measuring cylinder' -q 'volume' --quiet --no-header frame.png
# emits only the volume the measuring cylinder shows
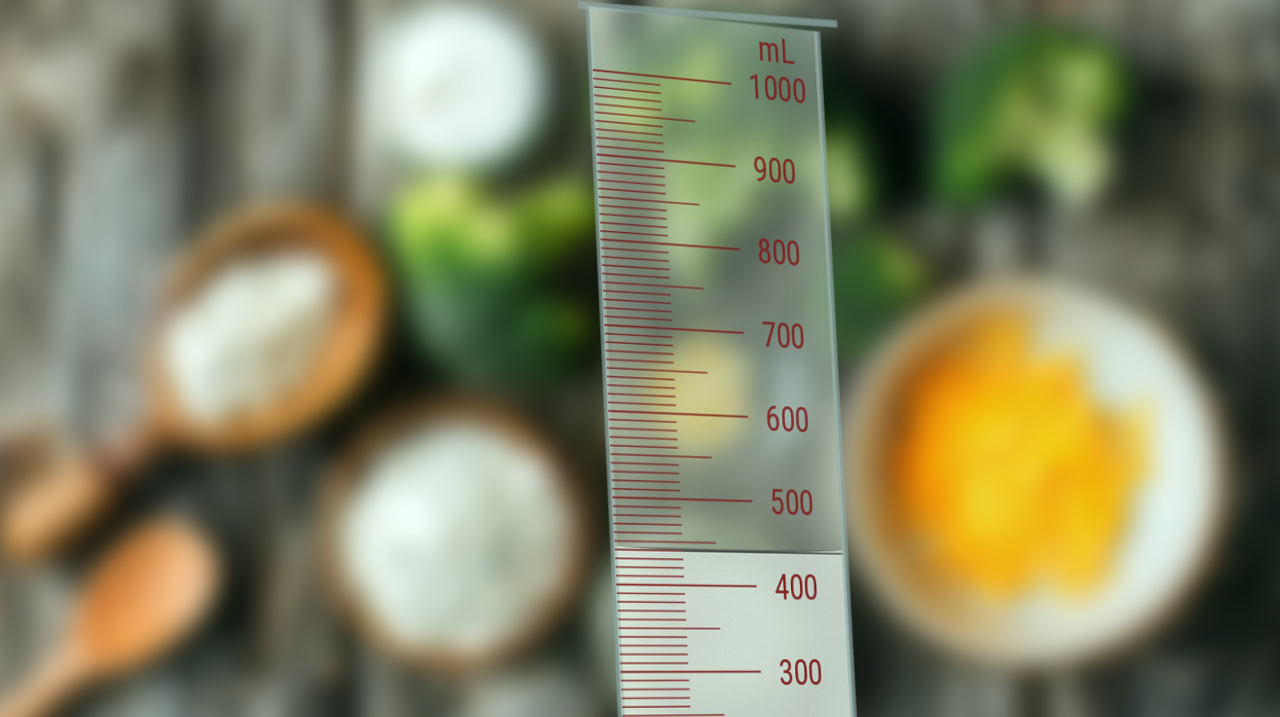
440 mL
